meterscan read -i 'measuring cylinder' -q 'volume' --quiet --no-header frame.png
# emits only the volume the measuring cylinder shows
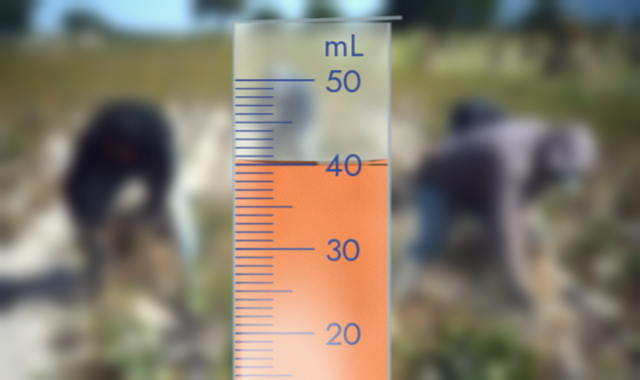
40 mL
